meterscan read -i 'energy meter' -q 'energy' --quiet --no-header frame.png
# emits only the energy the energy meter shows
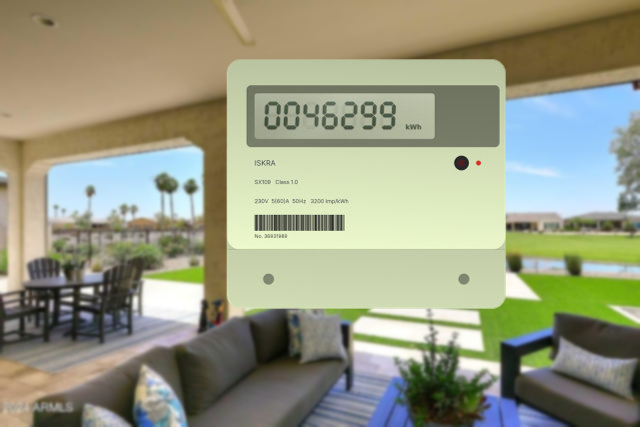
46299 kWh
